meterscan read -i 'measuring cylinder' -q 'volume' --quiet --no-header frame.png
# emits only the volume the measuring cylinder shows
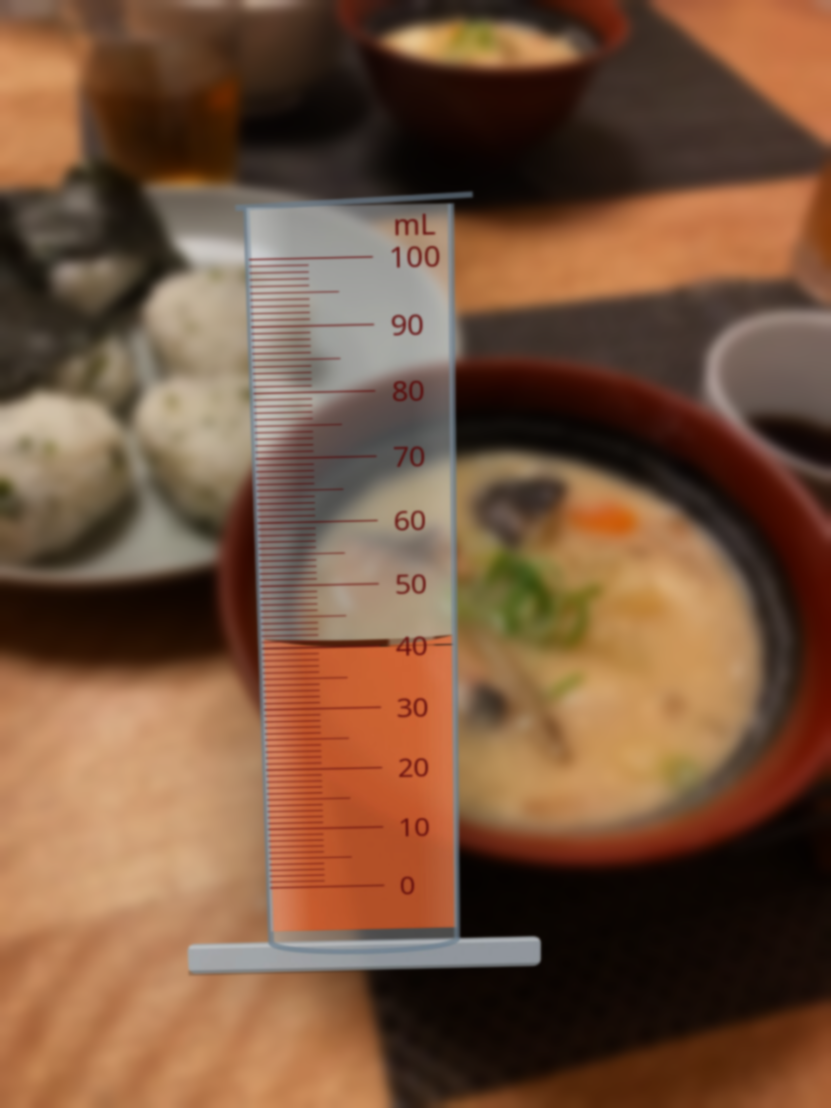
40 mL
